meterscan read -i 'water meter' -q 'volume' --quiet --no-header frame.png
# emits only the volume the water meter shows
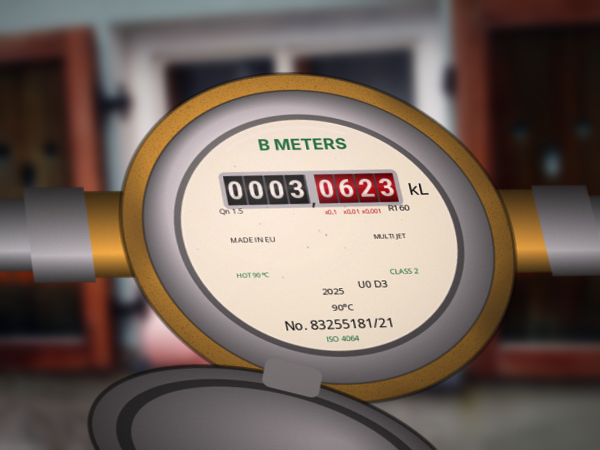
3.0623 kL
